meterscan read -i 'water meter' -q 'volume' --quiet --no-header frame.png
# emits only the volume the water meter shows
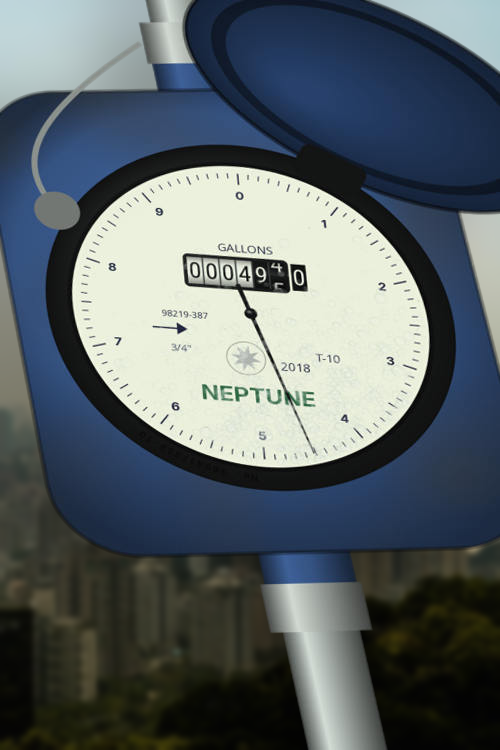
4944.5 gal
